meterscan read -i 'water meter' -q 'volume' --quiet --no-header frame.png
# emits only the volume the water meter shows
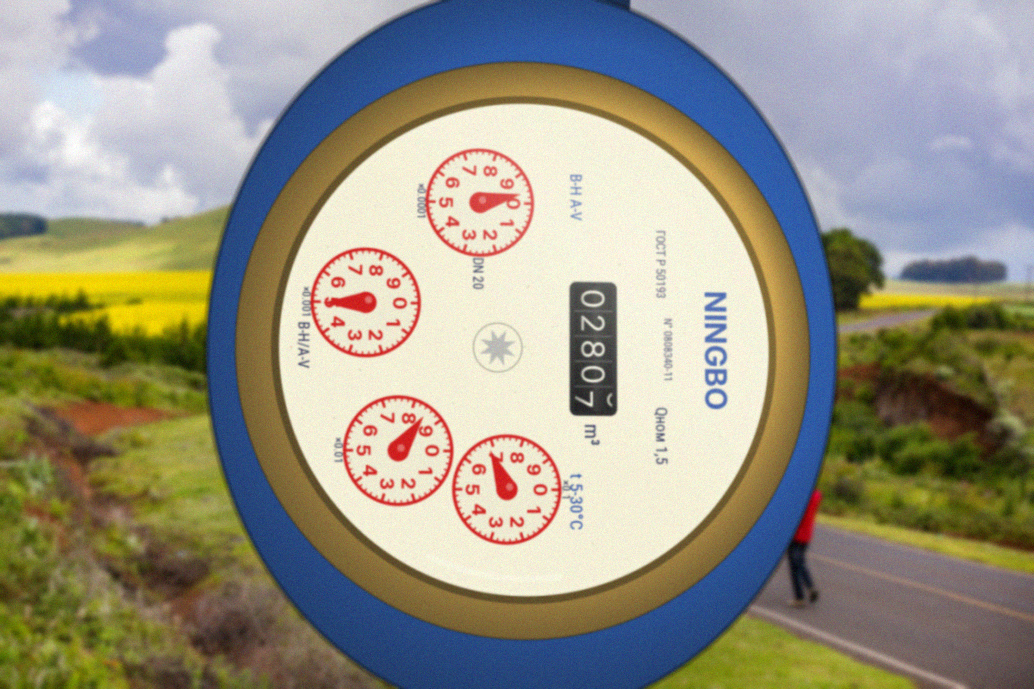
2806.6849 m³
